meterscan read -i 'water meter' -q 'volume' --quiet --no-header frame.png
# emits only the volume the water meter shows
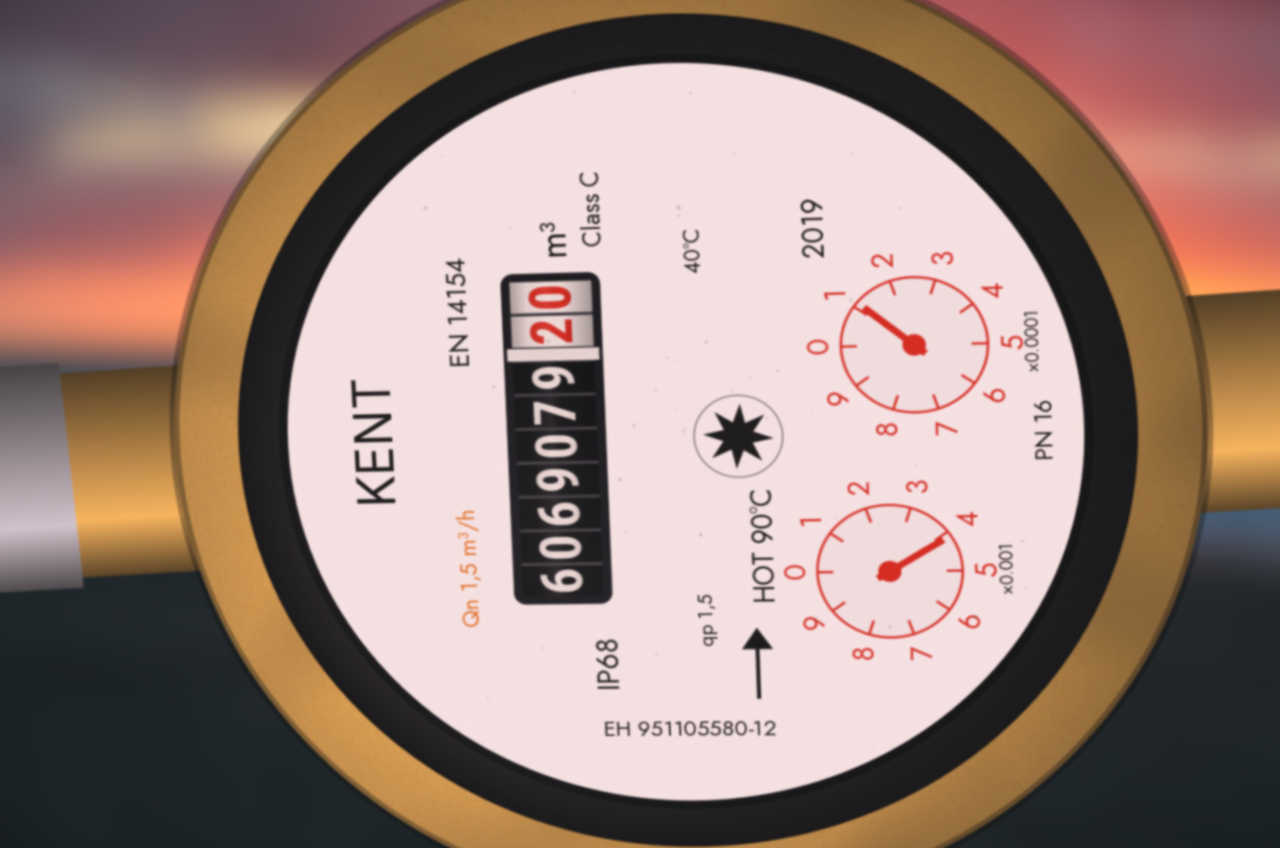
6069079.2041 m³
